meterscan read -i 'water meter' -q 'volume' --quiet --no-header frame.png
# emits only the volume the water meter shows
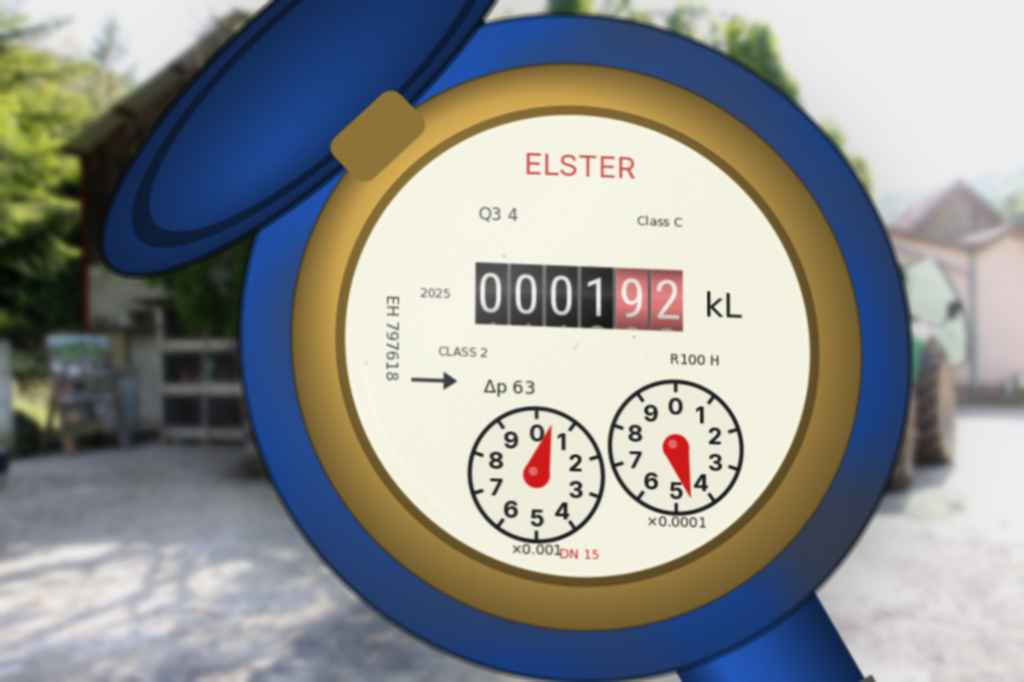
1.9204 kL
